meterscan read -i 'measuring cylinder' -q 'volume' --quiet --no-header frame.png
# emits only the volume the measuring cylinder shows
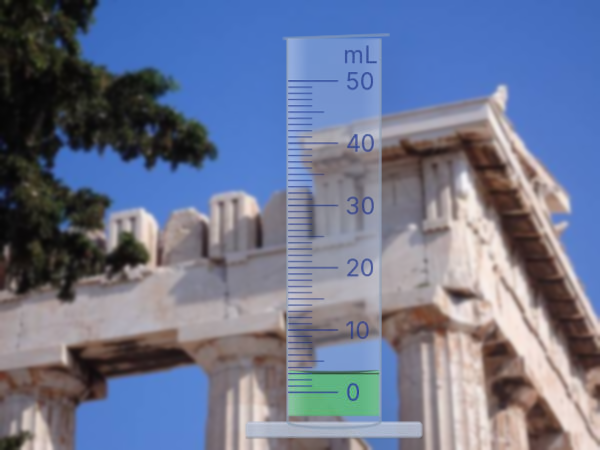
3 mL
